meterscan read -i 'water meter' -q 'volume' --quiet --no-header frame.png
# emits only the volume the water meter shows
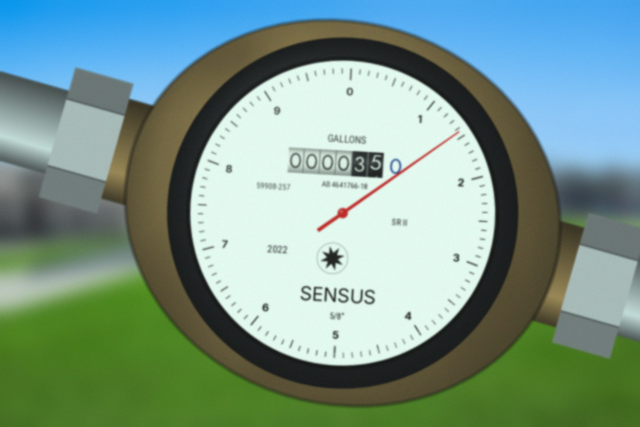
351.4 gal
